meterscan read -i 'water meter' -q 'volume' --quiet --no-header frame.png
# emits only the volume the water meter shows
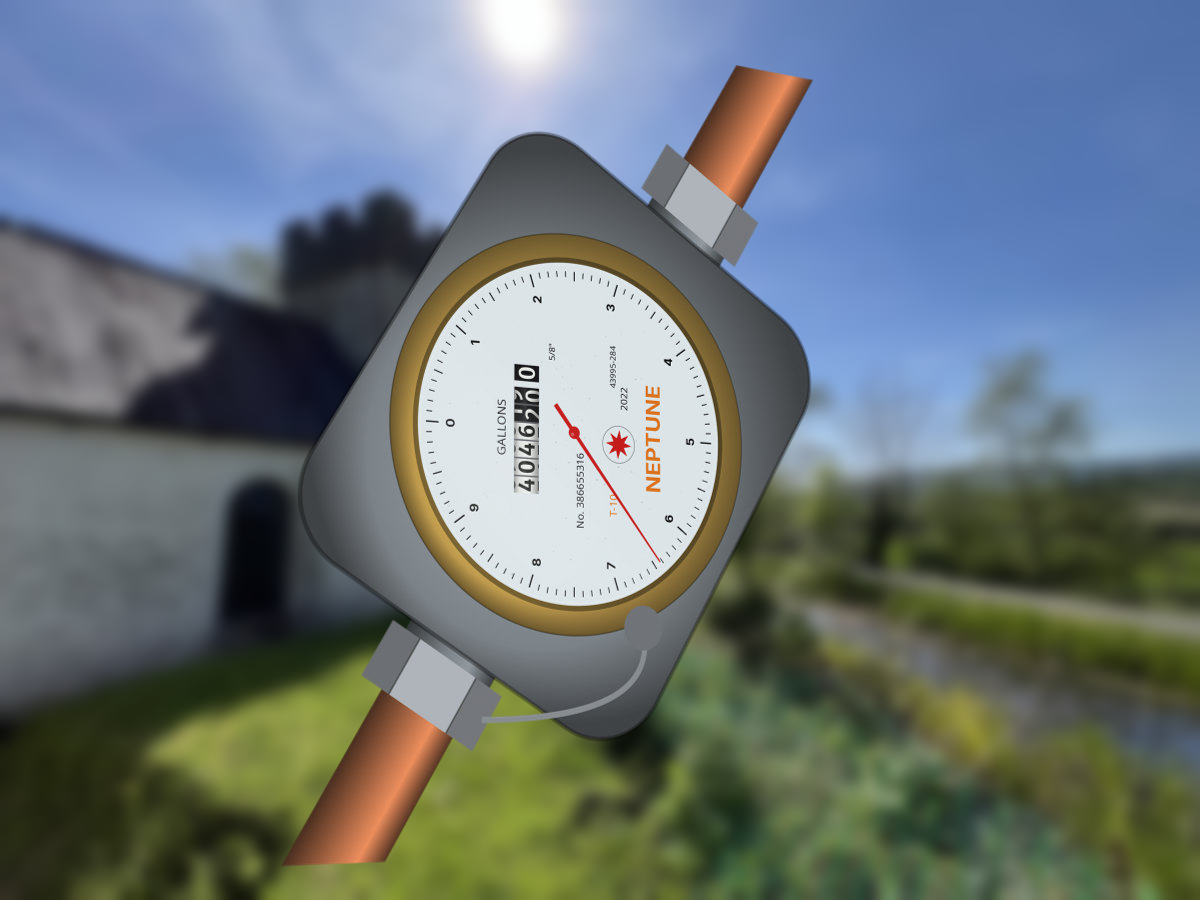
4046196.4 gal
